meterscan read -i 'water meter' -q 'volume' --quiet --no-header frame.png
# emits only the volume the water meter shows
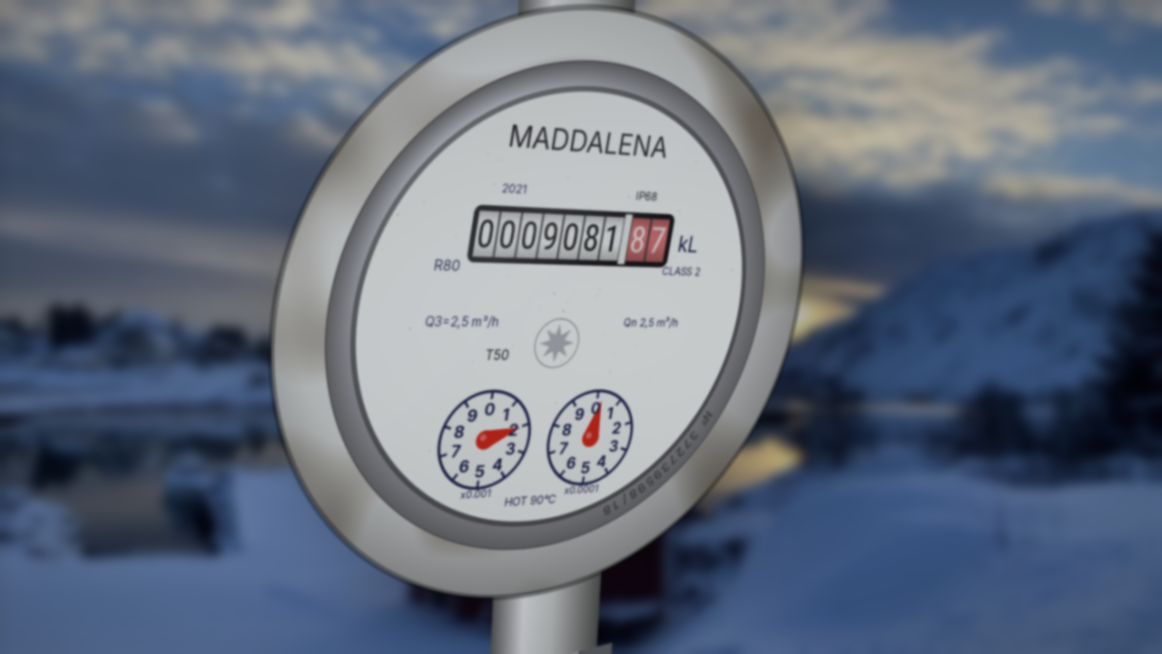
9081.8720 kL
